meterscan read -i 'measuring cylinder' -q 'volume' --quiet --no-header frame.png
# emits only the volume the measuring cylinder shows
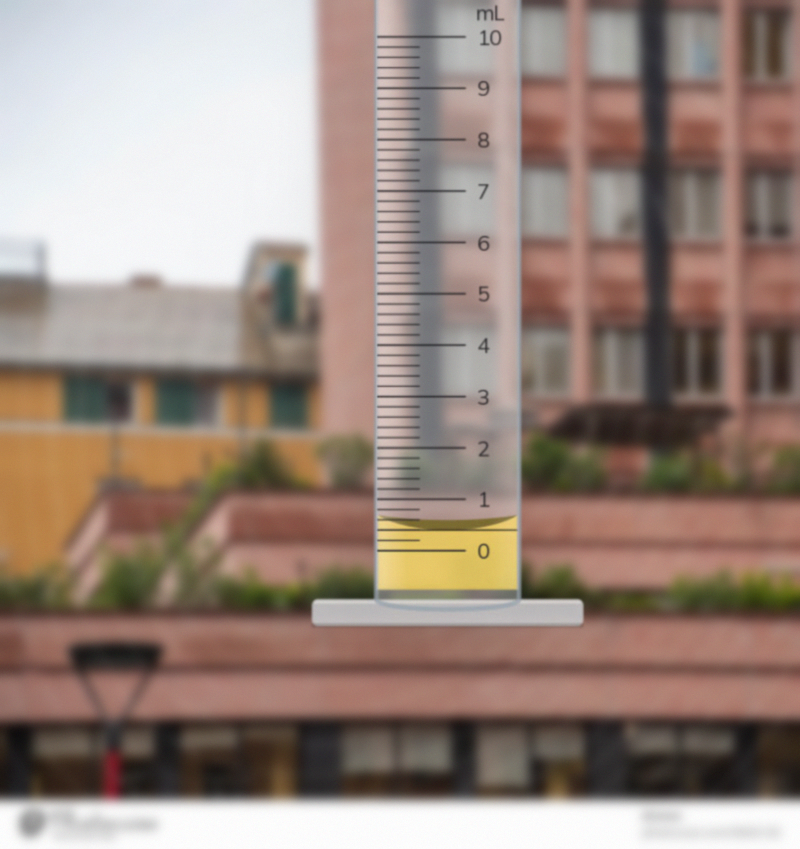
0.4 mL
